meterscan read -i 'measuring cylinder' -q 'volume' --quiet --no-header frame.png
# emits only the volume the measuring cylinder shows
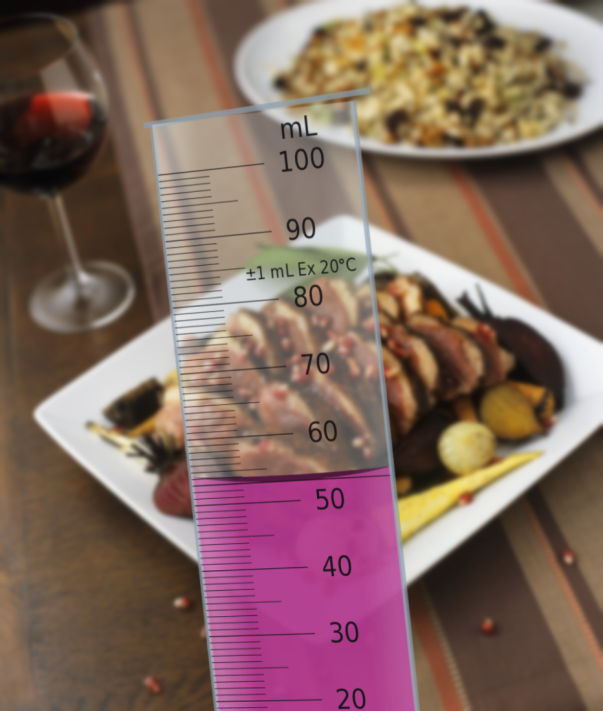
53 mL
